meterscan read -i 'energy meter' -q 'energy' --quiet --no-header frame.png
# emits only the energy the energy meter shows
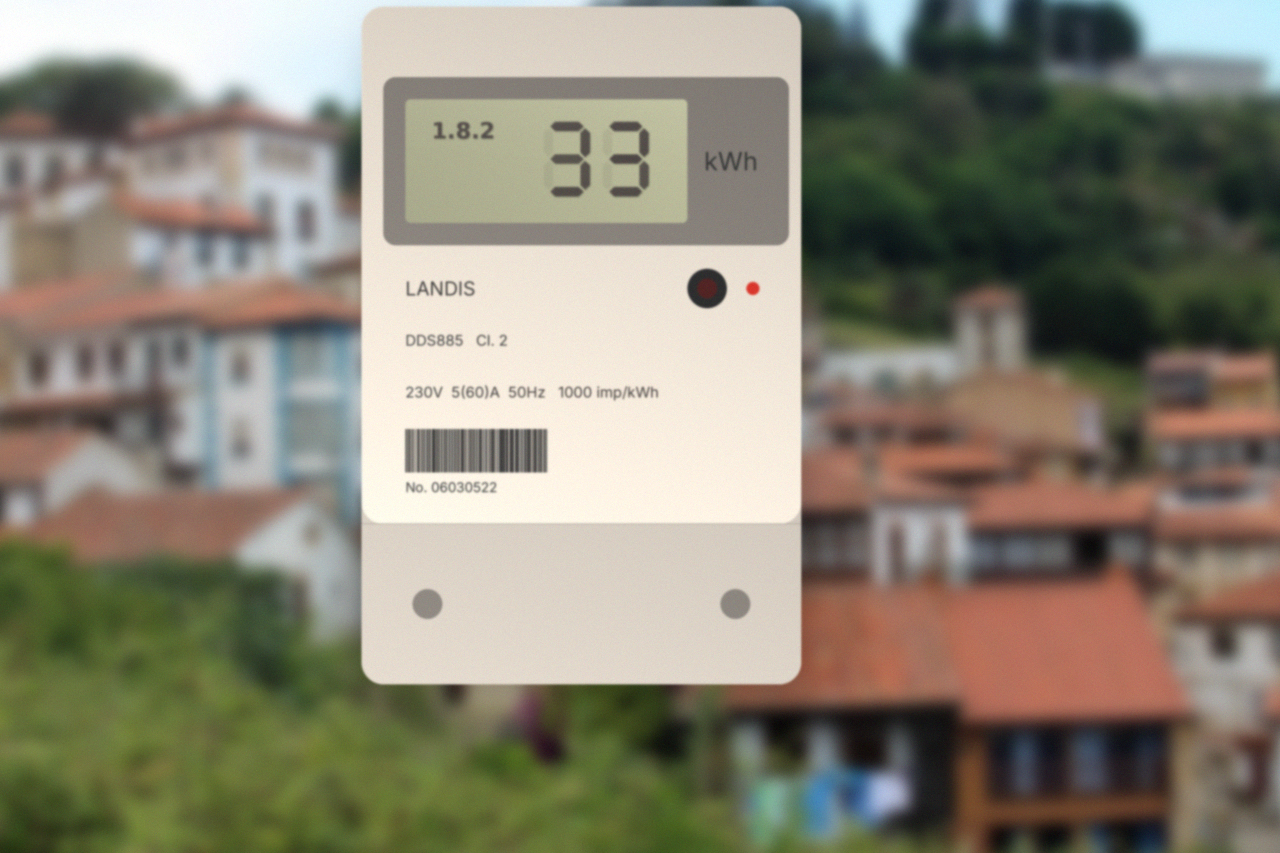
33 kWh
